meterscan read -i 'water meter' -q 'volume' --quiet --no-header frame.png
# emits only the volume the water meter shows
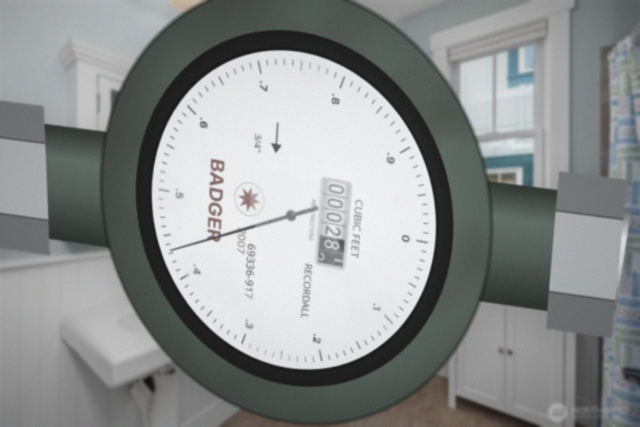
281.43 ft³
